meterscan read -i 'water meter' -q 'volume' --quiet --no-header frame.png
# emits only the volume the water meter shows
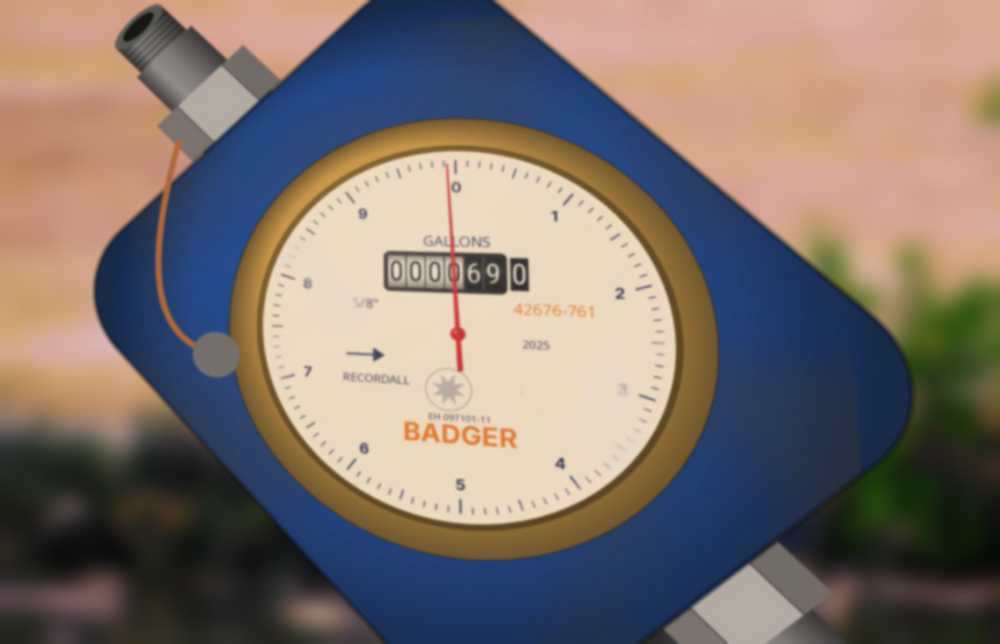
689.9 gal
